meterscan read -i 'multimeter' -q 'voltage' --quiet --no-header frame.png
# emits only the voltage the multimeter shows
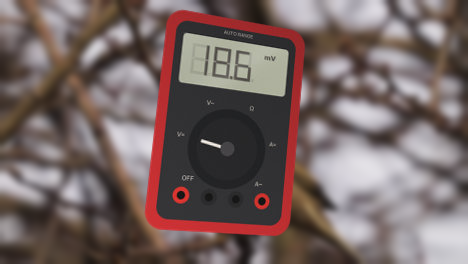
18.6 mV
